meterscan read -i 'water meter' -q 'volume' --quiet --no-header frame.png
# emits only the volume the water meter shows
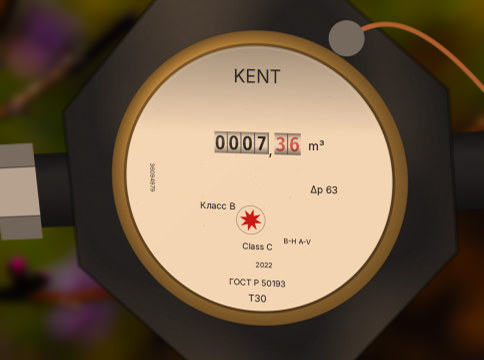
7.36 m³
